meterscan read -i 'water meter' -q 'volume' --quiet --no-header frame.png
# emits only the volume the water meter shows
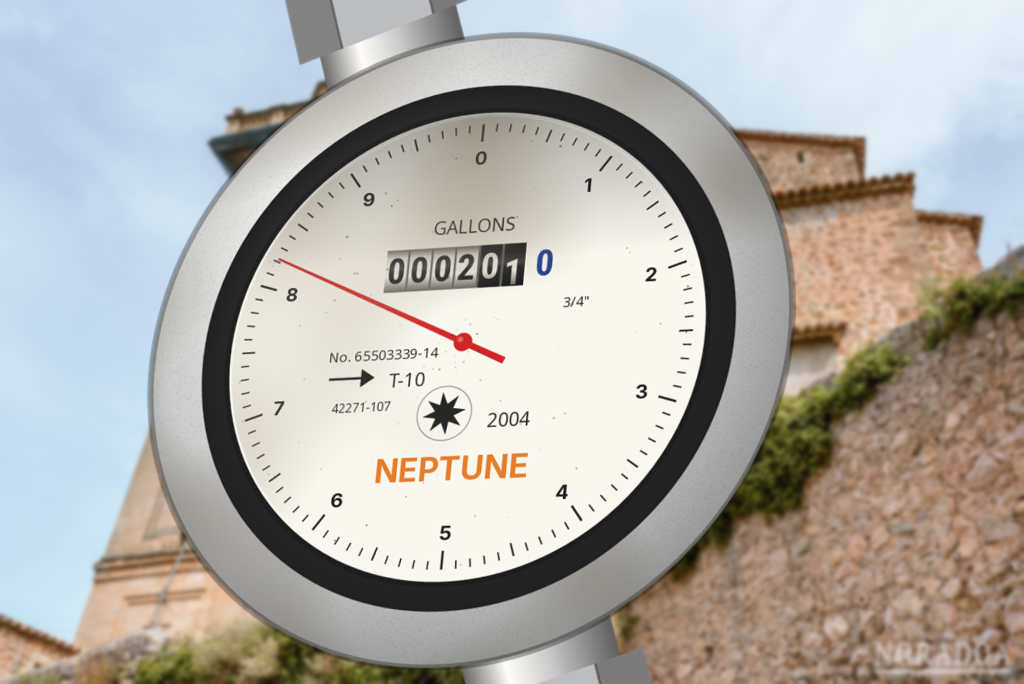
2008.2 gal
